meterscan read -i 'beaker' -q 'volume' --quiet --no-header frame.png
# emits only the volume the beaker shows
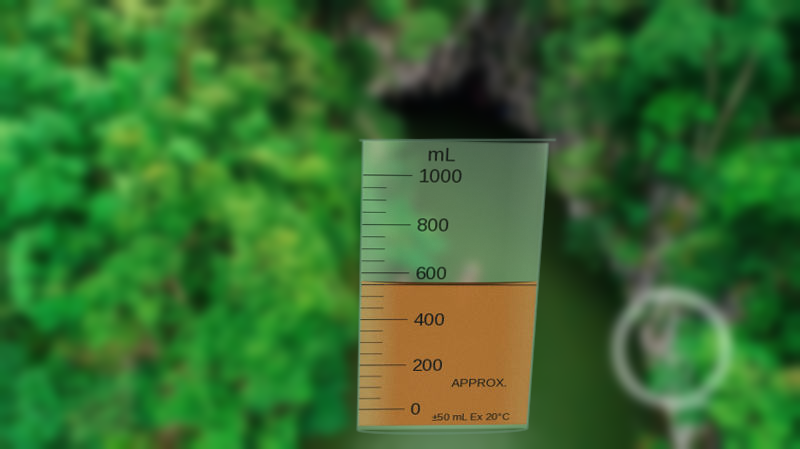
550 mL
